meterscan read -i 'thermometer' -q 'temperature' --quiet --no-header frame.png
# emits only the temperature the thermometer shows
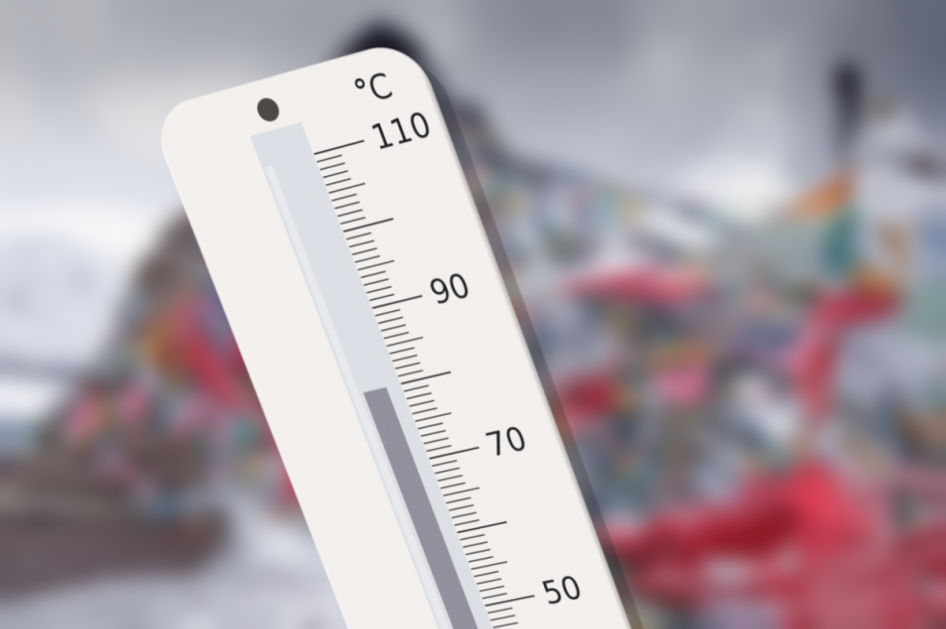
80 °C
